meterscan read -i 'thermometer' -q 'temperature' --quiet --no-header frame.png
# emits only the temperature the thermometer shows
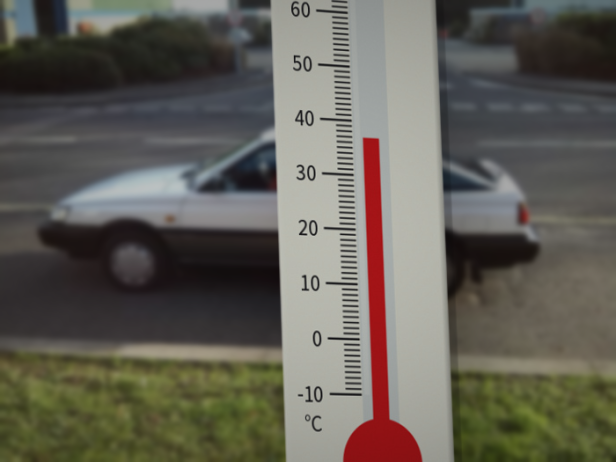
37 °C
